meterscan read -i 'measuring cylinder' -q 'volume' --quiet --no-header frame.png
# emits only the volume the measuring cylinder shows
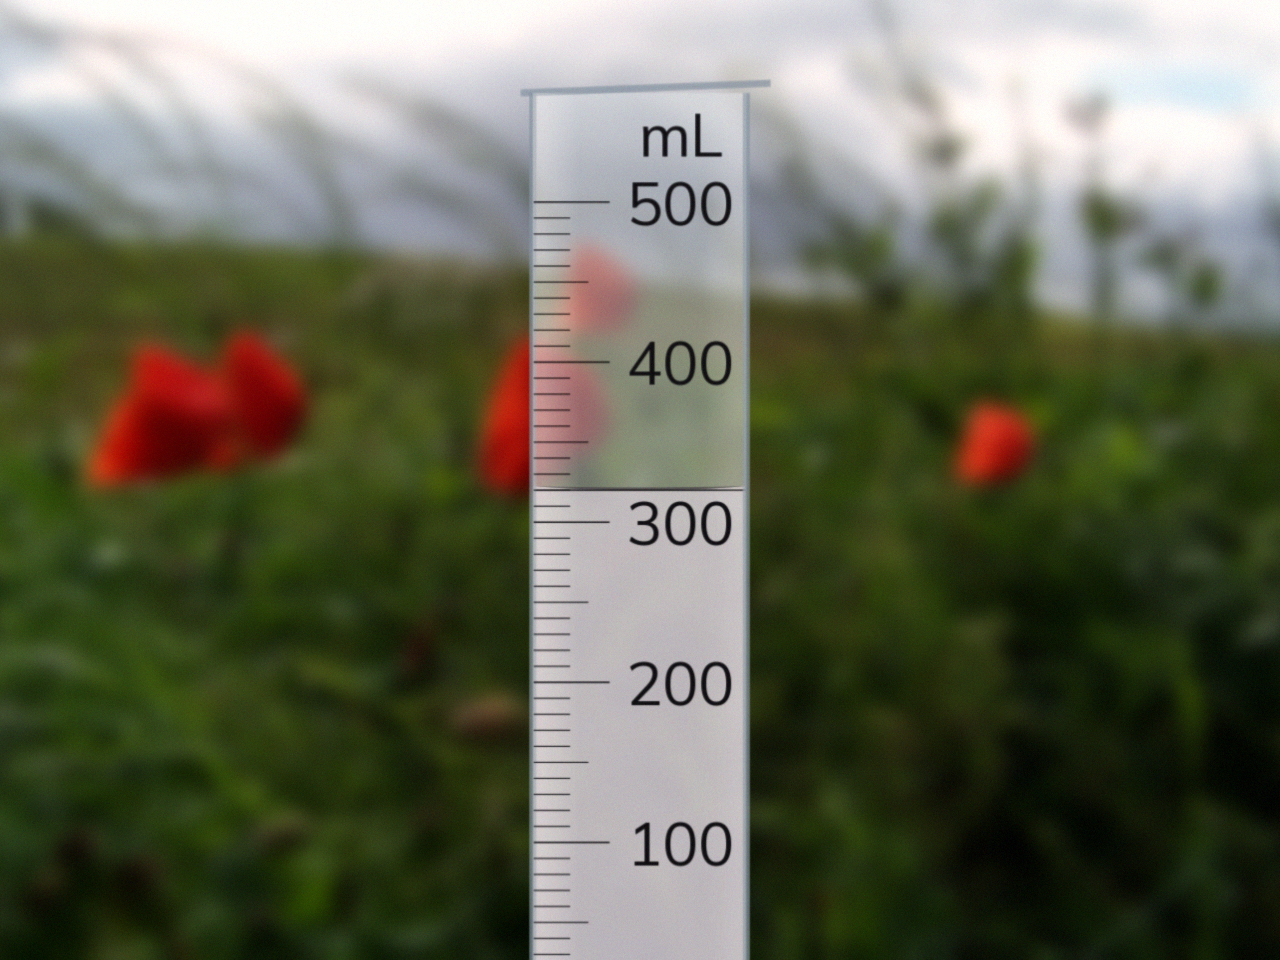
320 mL
